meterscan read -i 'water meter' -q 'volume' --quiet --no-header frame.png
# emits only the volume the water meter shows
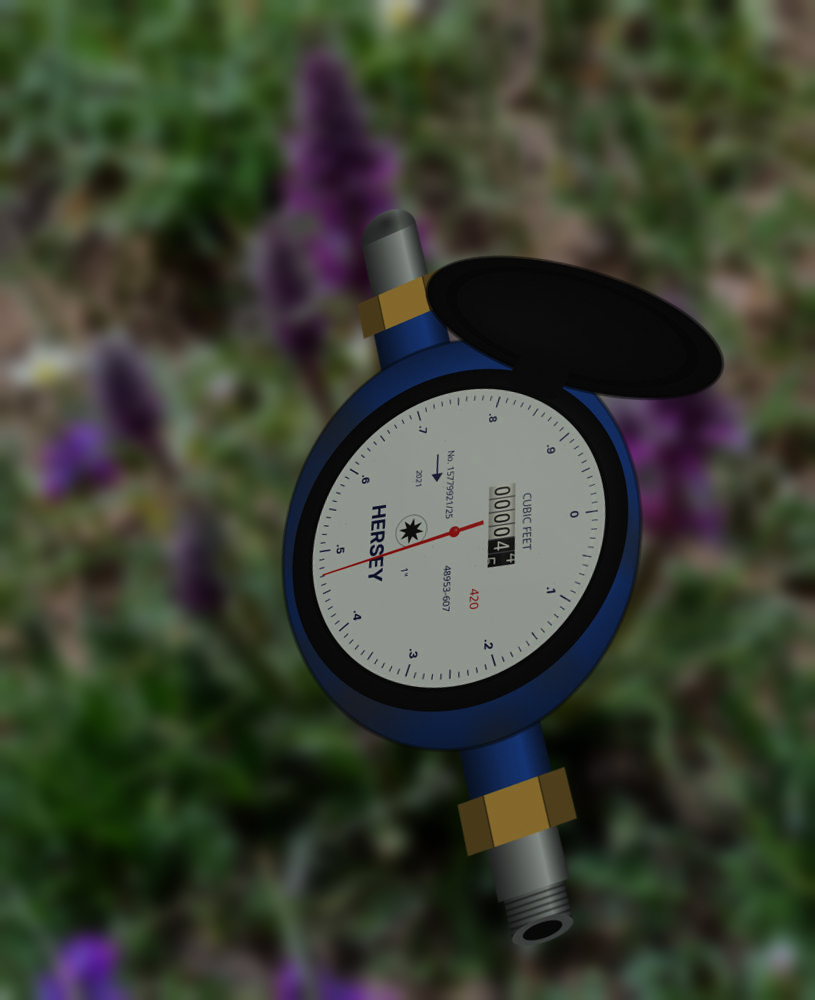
44.47 ft³
